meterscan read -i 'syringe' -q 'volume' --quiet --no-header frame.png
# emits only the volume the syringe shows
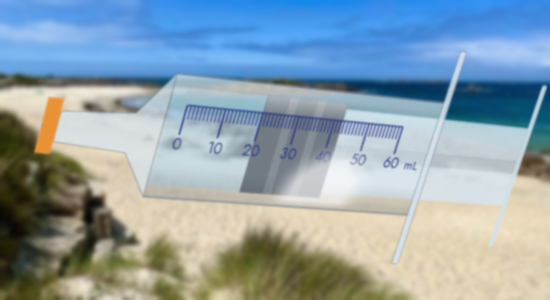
20 mL
